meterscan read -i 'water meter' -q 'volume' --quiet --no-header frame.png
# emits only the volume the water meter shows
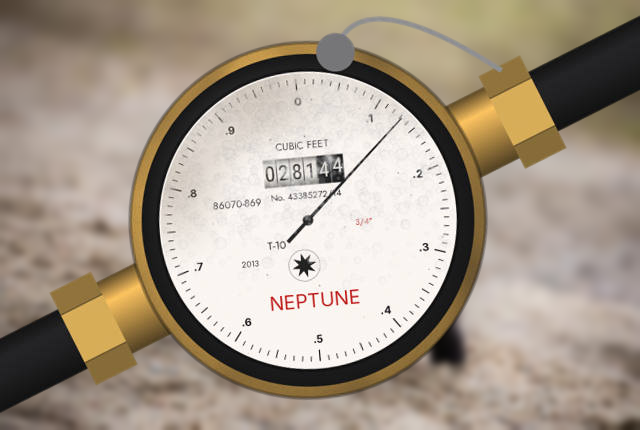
28144.13 ft³
